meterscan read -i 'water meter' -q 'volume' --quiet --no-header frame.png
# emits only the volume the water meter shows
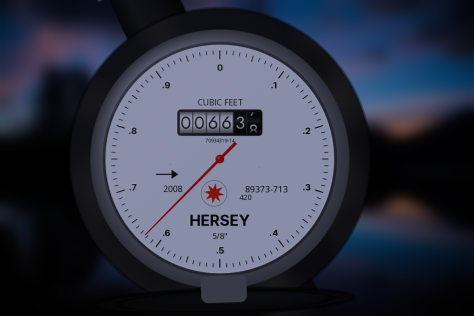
6637.62 ft³
